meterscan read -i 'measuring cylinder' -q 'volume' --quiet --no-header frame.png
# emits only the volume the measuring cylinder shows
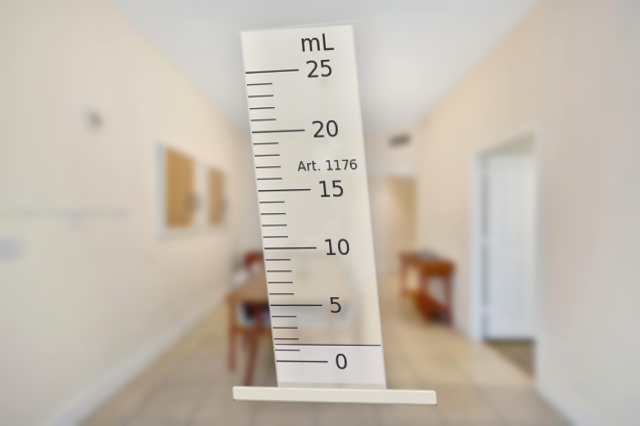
1.5 mL
